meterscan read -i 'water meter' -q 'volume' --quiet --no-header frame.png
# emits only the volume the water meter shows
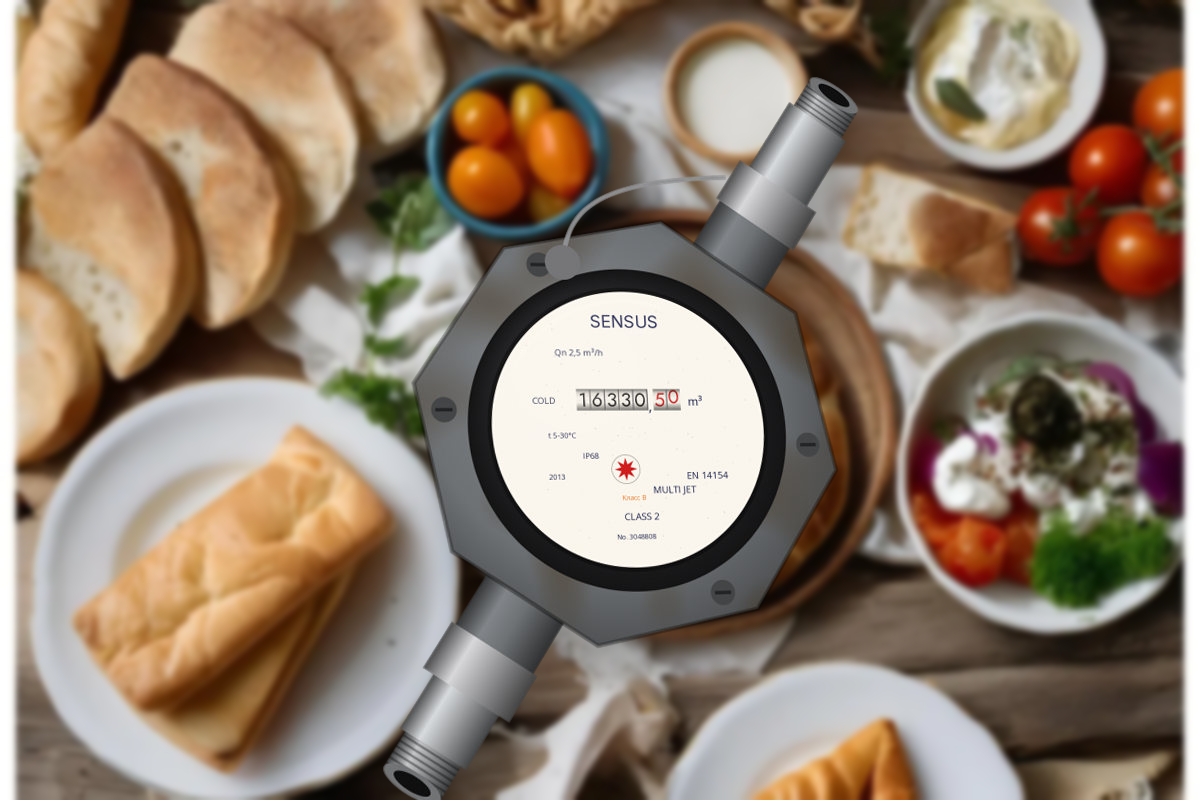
16330.50 m³
